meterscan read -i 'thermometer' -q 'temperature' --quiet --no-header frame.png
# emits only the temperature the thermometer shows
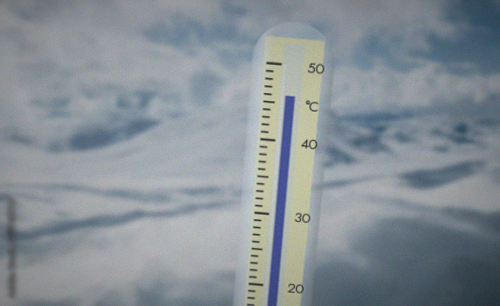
46 °C
